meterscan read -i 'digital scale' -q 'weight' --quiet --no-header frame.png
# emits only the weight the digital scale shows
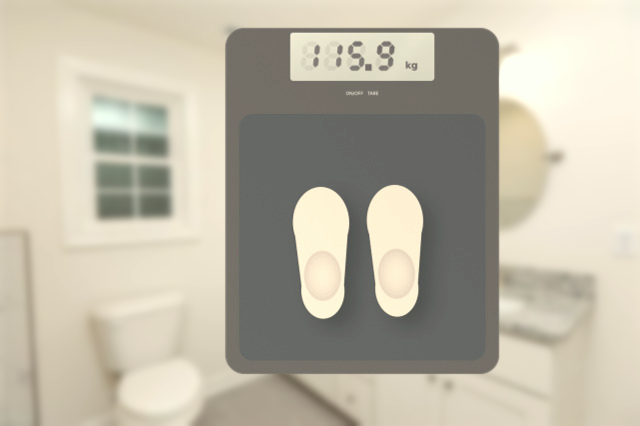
115.9 kg
